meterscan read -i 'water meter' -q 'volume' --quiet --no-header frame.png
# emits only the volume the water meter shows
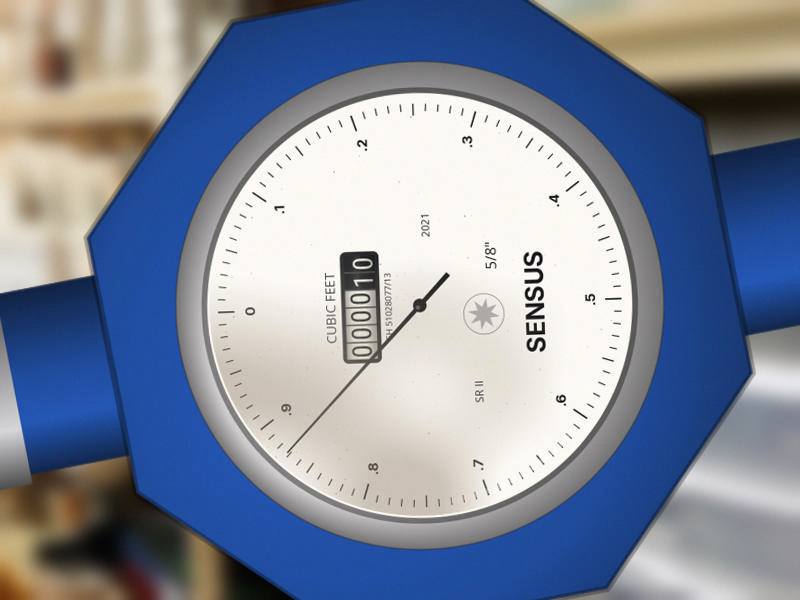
9.87 ft³
